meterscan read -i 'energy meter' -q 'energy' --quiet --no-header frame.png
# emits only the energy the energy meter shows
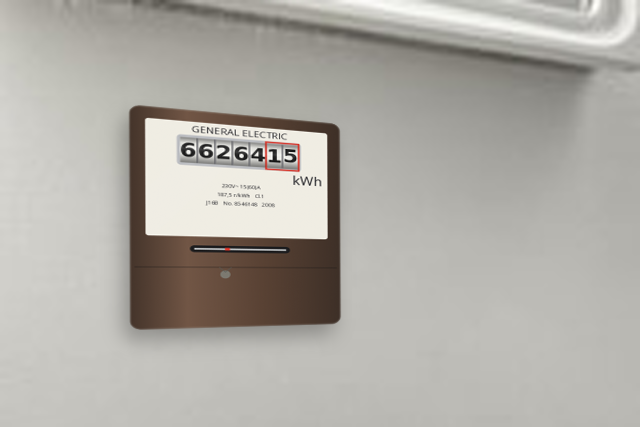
66264.15 kWh
